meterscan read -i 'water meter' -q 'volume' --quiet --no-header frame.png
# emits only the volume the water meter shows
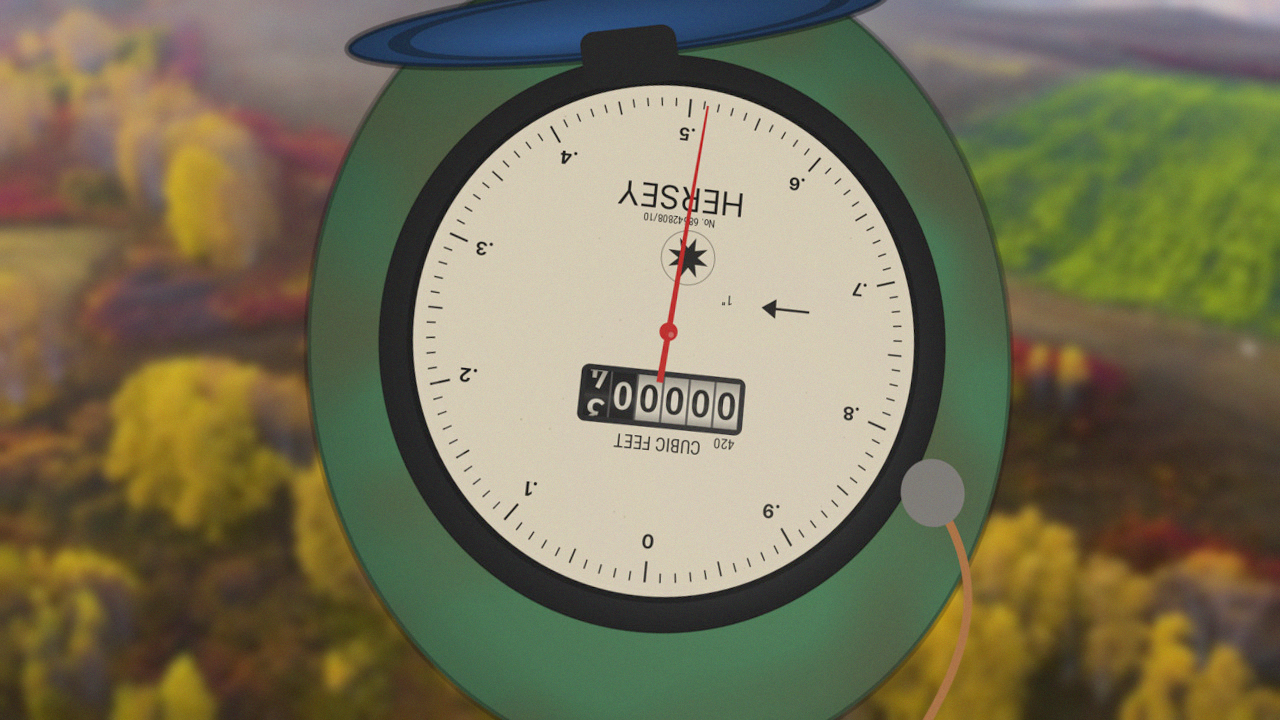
3.51 ft³
